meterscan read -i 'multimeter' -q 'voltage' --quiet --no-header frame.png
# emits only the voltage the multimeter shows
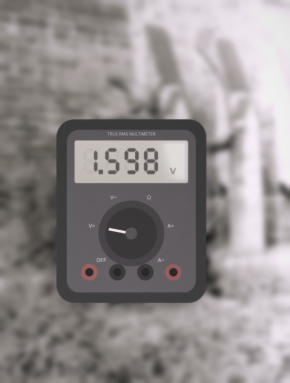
1.598 V
